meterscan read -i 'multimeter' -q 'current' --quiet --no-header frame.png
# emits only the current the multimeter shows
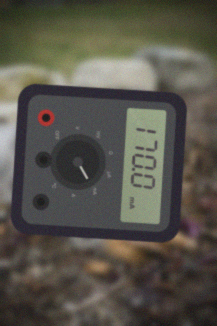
170.0 mA
